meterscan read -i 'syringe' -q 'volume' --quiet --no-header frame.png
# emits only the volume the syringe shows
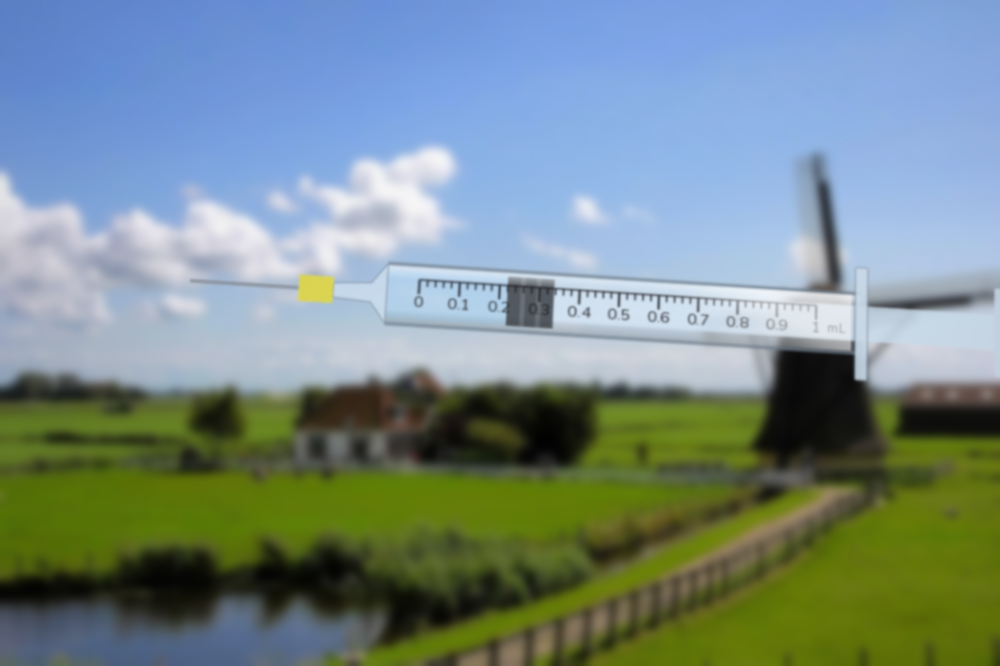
0.22 mL
